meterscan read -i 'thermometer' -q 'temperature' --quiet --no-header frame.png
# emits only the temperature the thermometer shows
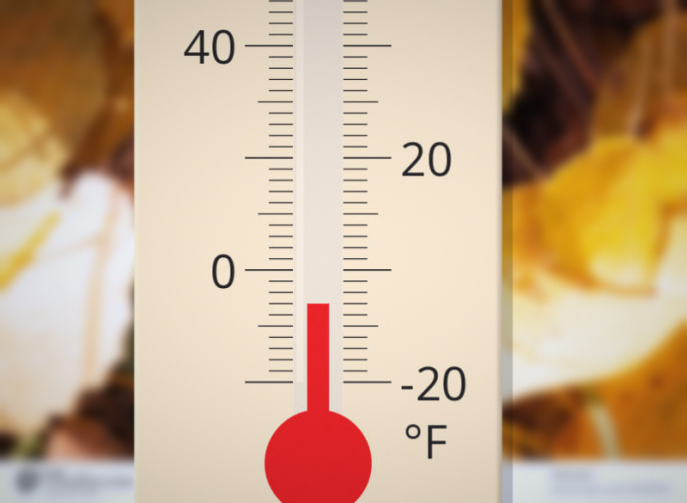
-6 °F
